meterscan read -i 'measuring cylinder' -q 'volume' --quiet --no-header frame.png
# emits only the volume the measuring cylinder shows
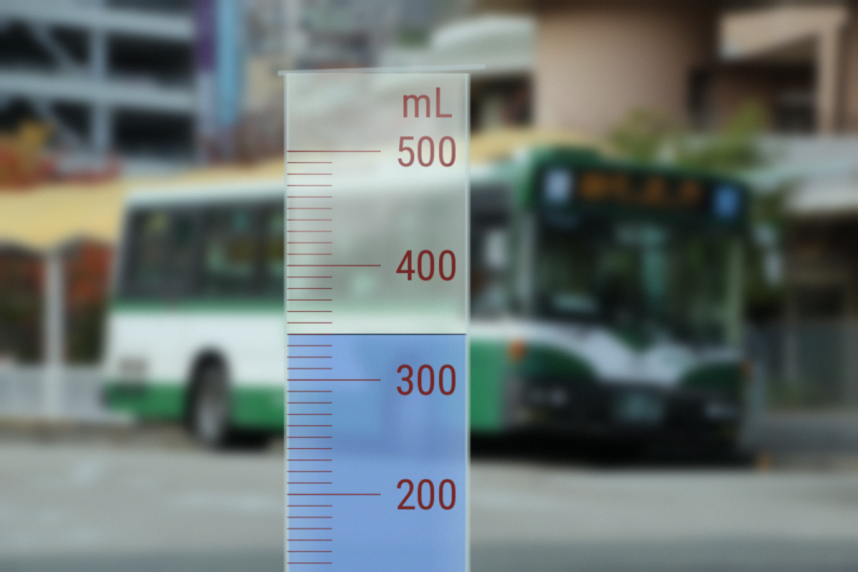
340 mL
